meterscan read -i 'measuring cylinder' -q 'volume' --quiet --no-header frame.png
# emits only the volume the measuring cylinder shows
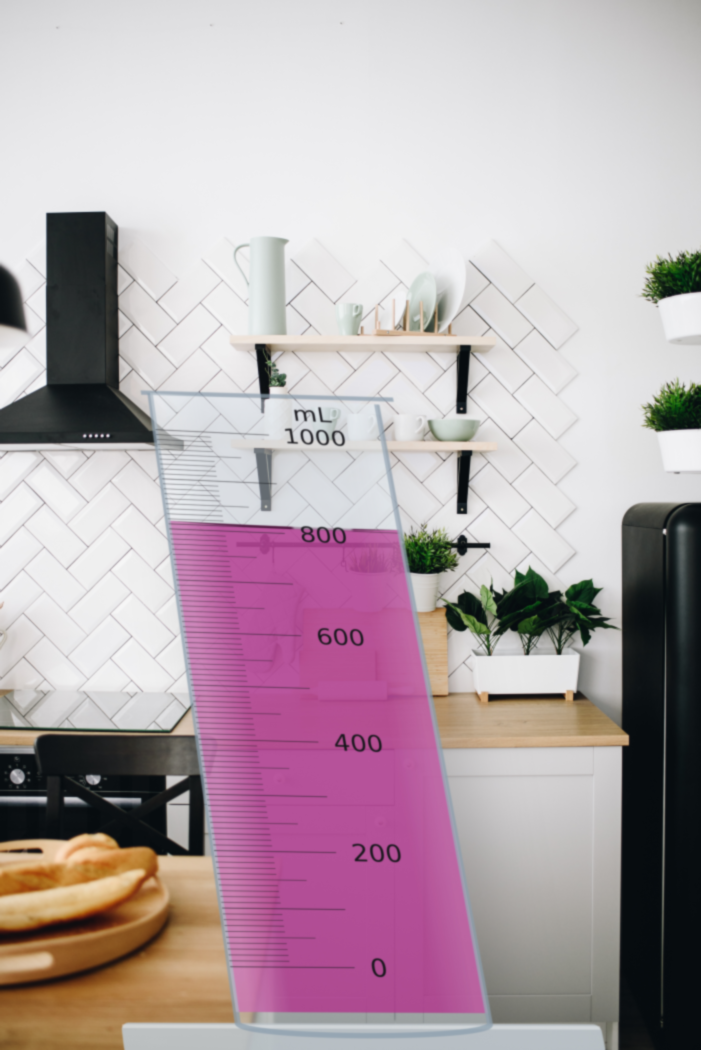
810 mL
